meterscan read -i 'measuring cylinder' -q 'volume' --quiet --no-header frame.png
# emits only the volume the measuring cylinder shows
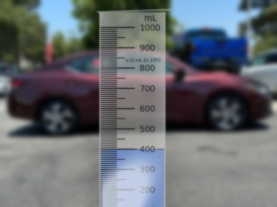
400 mL
